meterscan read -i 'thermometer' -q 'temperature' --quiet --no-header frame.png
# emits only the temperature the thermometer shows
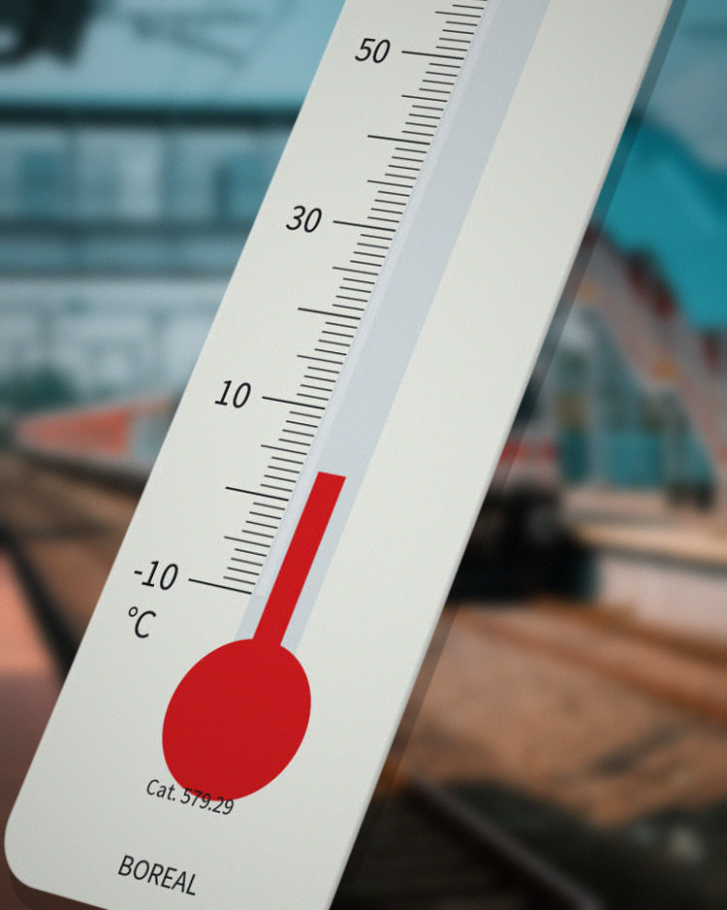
3.5 °C
